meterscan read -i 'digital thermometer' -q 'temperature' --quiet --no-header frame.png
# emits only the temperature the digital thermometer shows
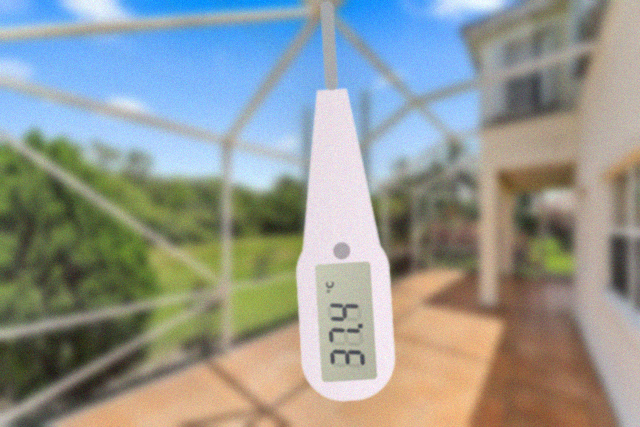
37.4 °C
